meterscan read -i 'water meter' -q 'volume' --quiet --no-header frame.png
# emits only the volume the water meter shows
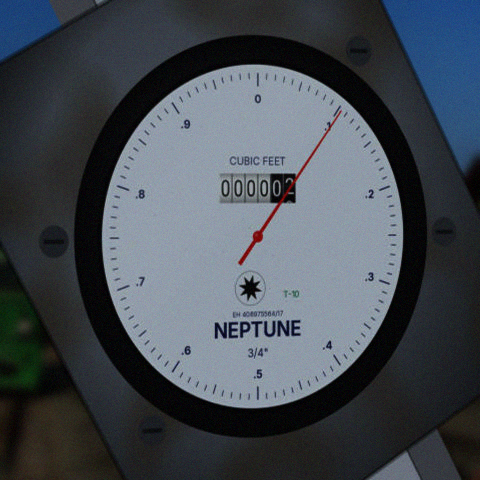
2.10 ft³
